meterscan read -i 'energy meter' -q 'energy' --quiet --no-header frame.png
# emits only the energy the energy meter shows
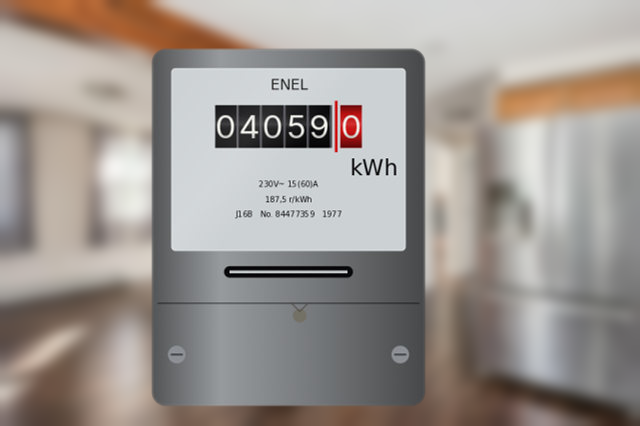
4059.0 kWh
